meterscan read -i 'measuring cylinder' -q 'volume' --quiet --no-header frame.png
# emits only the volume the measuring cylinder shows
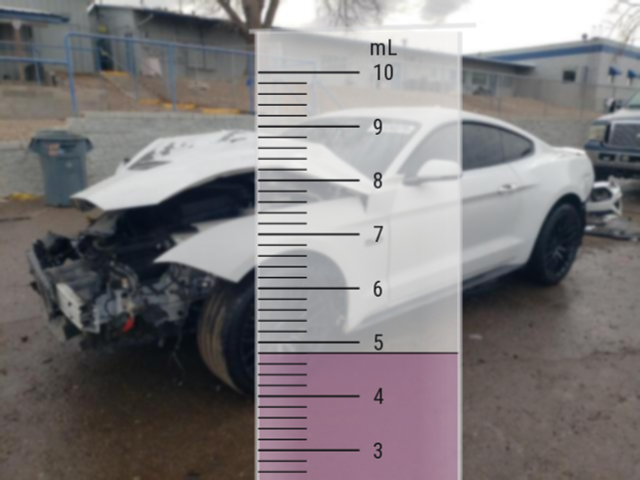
4.8 mL
